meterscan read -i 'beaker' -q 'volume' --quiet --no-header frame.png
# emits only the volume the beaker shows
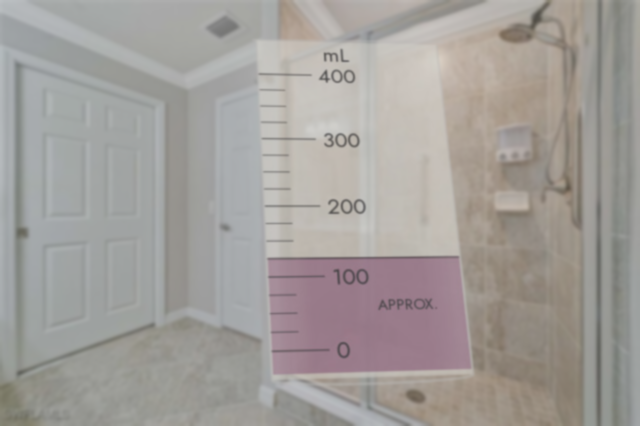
125 mL
